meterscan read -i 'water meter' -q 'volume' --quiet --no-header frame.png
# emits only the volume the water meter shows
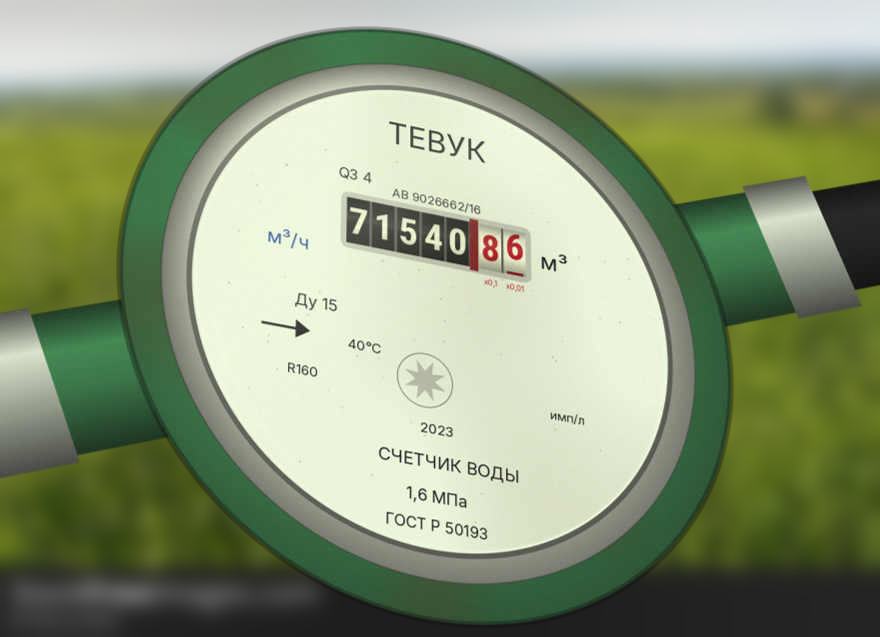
71540.86 m³
